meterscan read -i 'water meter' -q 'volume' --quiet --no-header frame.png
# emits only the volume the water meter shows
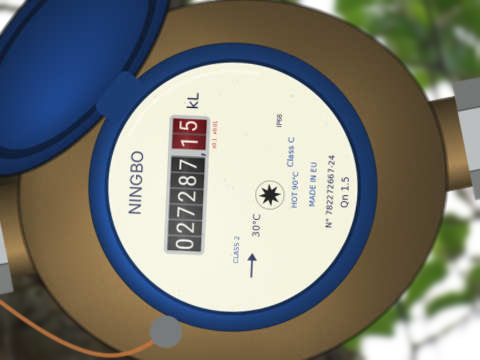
27287.15 kL
